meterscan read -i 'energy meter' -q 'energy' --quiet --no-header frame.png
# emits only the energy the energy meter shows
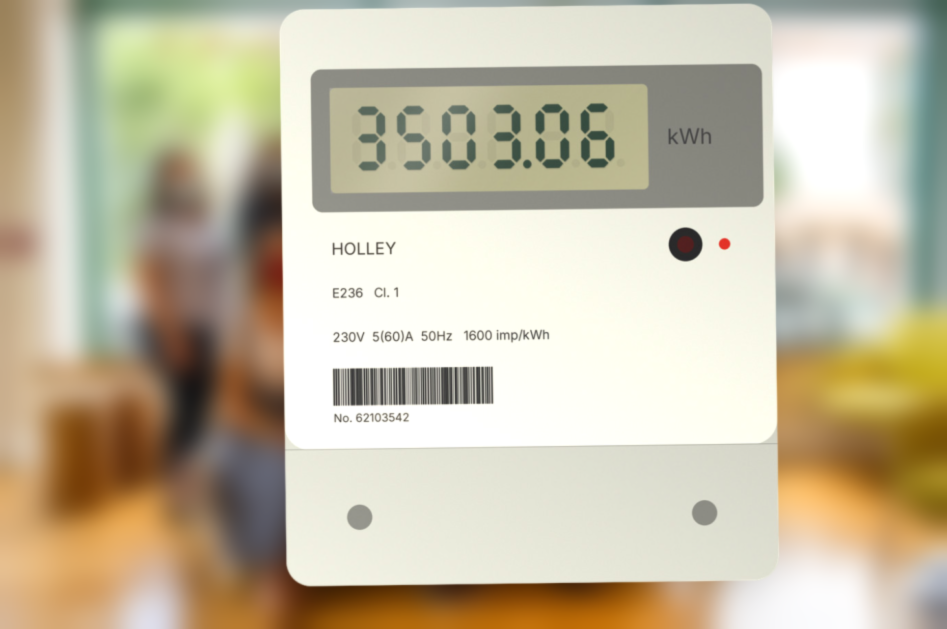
3503.06 kWh
